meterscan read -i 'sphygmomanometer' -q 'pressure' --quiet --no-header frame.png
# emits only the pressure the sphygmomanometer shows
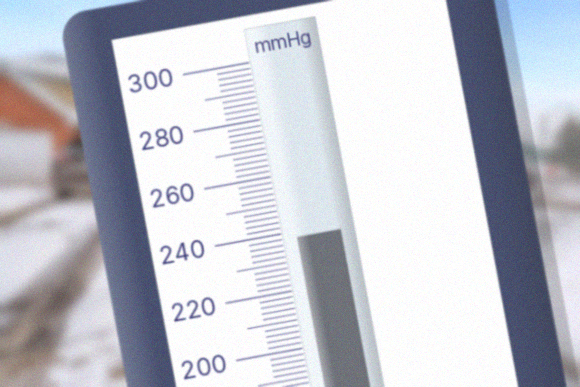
238 mmHg
